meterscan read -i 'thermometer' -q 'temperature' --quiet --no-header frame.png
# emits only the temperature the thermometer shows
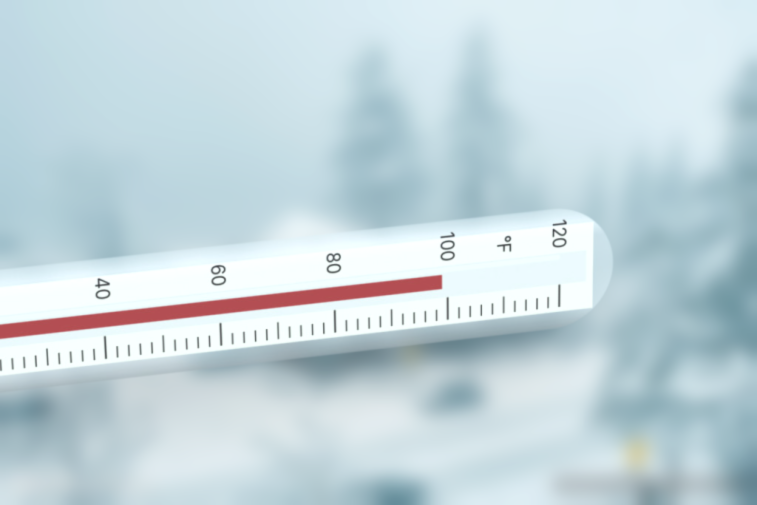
99 °F
